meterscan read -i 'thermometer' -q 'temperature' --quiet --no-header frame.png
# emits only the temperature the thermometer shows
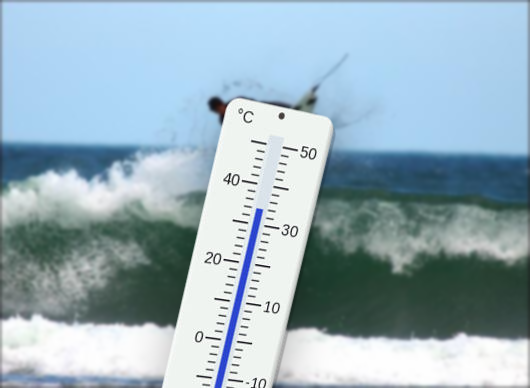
34 °C
